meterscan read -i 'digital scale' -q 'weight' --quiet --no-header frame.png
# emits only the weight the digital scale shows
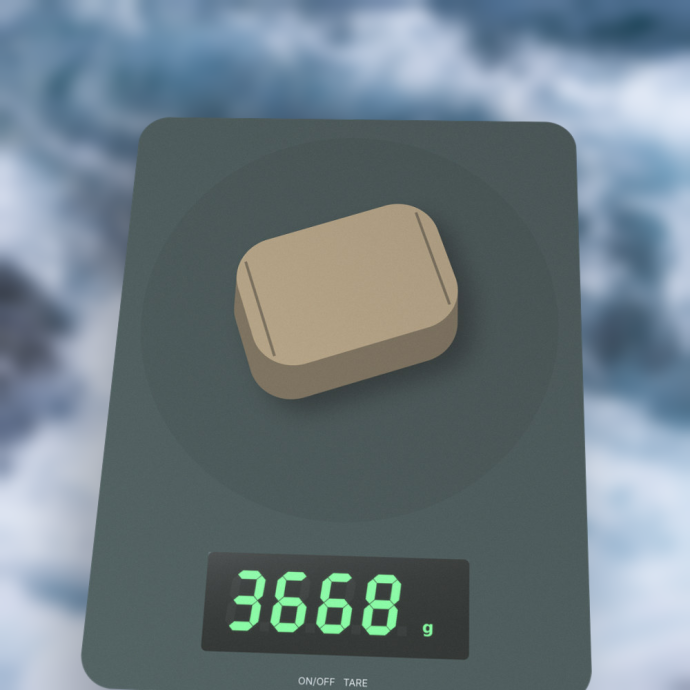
3668 g
